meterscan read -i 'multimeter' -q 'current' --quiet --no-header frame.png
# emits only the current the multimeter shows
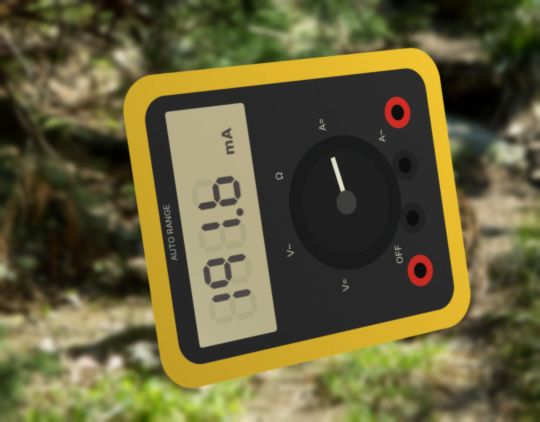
191.6 mA
